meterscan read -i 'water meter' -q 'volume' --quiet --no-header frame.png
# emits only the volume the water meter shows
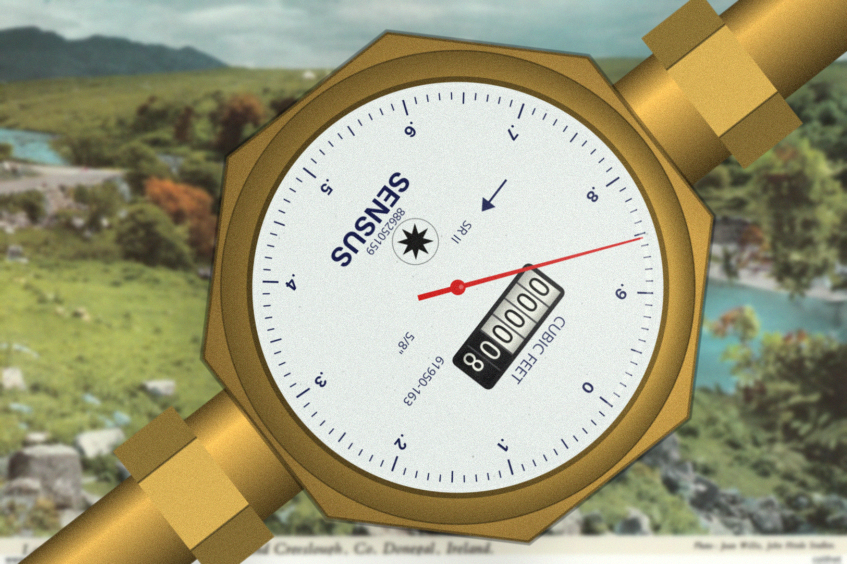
7.85 ft³
